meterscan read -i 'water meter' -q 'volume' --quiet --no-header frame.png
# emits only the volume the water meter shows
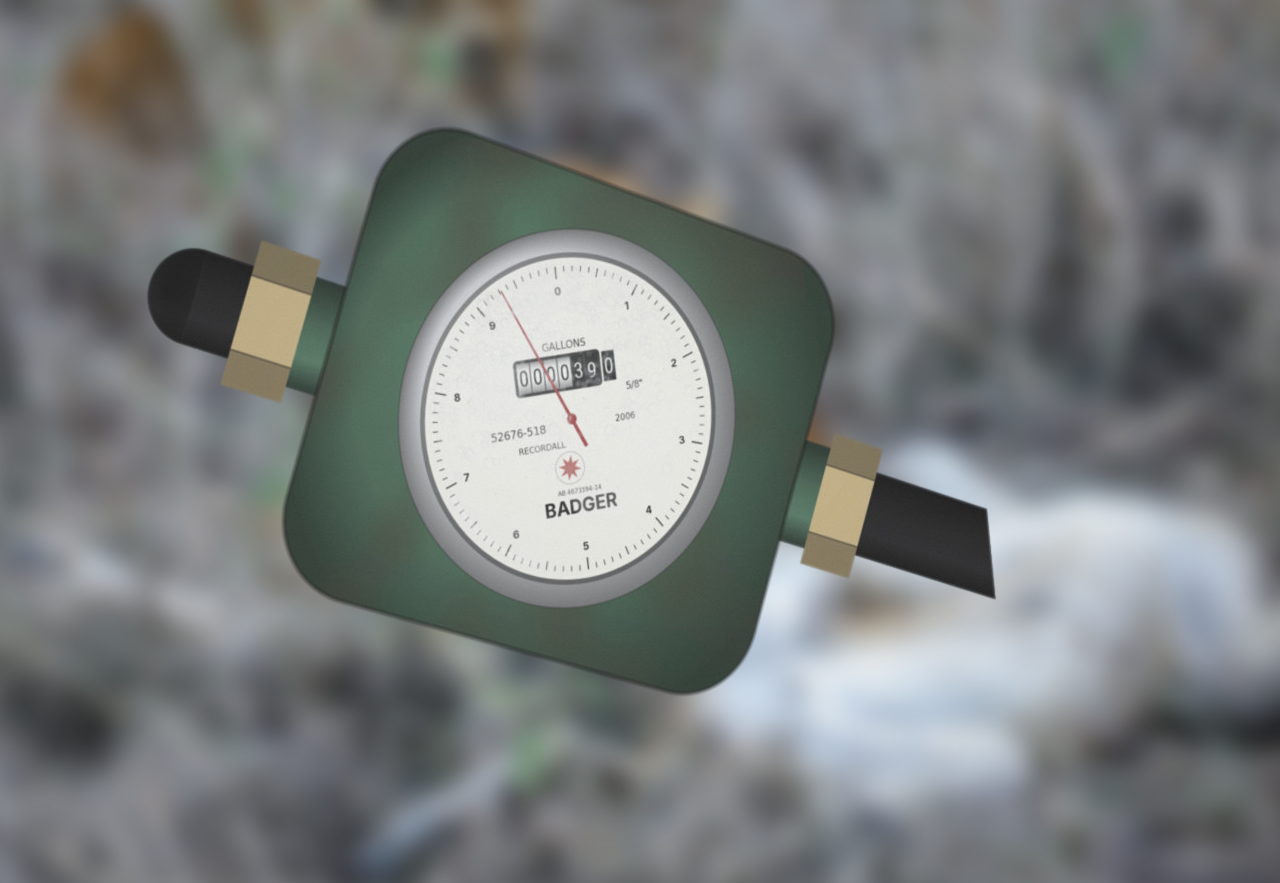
389.3 gal
